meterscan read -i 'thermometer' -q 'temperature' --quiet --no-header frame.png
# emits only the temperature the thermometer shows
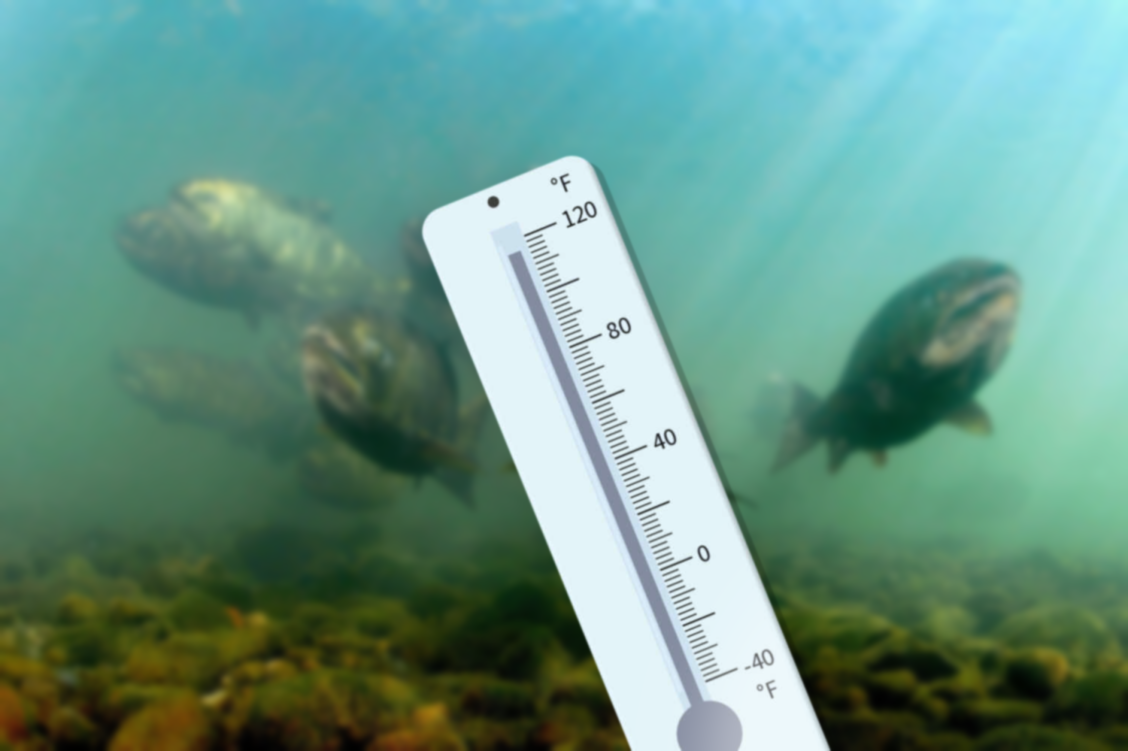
116 °F
